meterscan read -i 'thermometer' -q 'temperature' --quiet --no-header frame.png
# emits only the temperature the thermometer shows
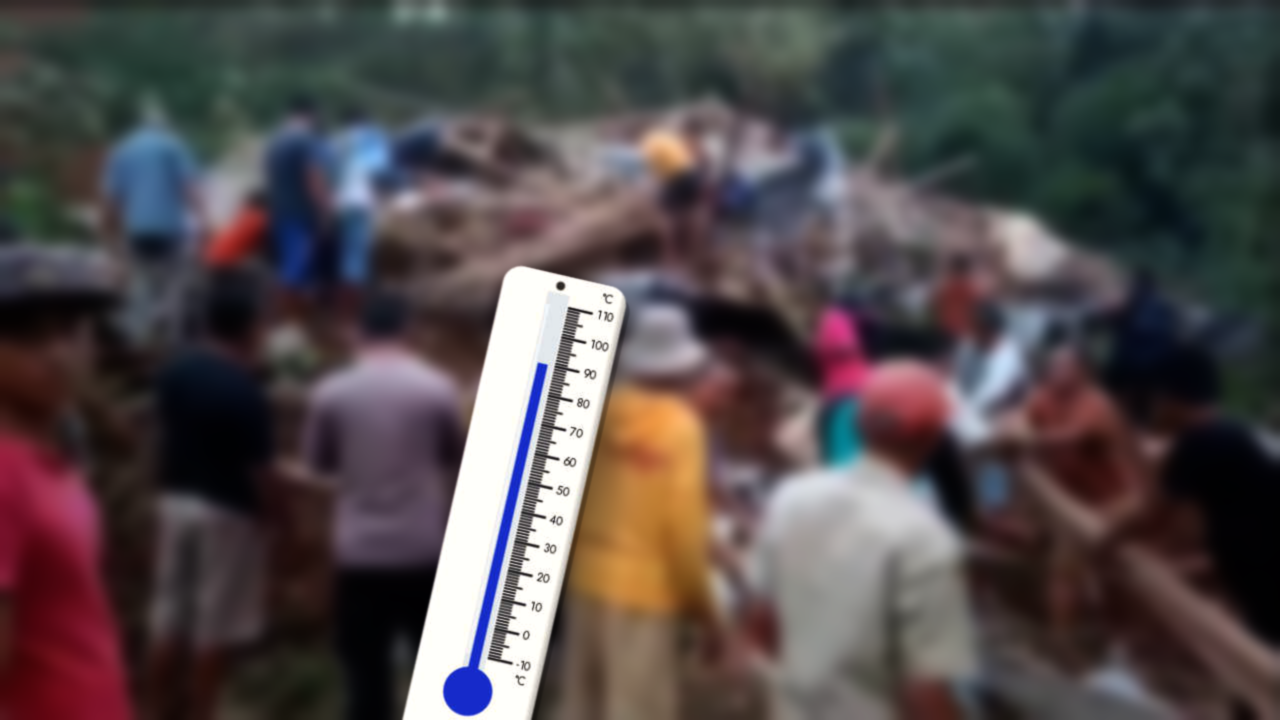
90 °C
